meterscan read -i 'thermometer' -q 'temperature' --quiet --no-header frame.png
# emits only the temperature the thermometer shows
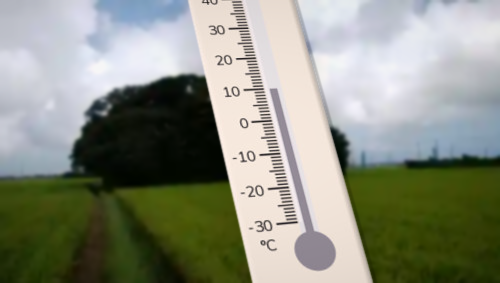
10 °C
